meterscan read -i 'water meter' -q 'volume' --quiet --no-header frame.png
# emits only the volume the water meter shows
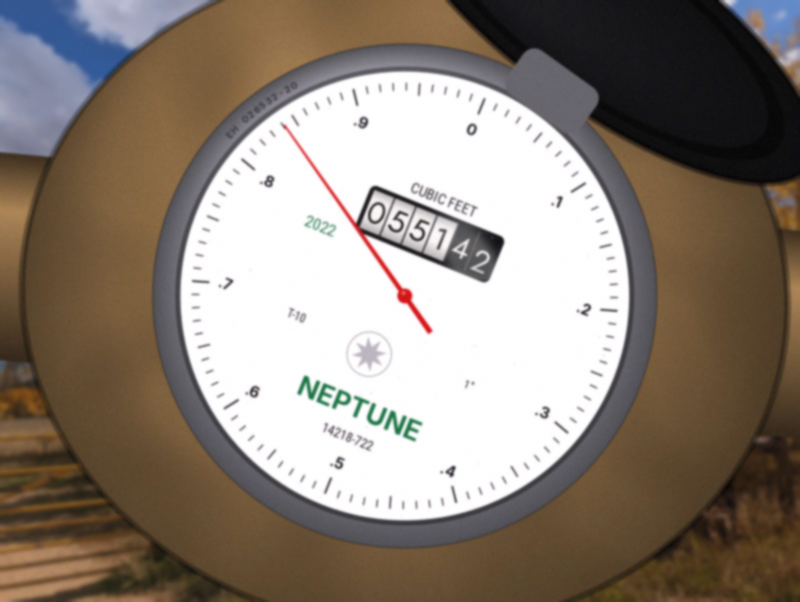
55141.84 ft³
